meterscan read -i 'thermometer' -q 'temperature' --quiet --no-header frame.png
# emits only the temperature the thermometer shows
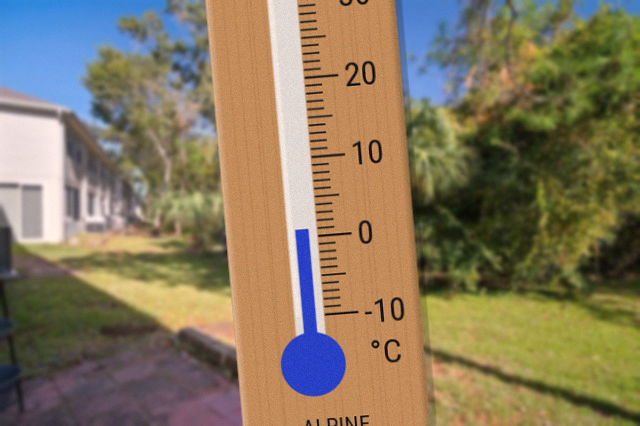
1 °C
